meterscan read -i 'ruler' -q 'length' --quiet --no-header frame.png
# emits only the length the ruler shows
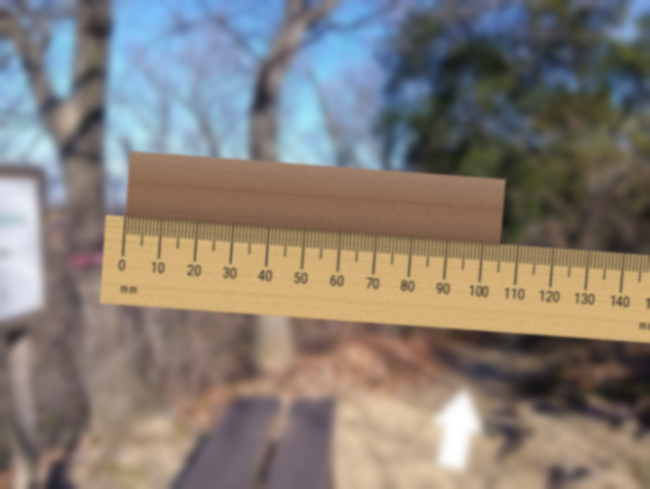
105 mm
